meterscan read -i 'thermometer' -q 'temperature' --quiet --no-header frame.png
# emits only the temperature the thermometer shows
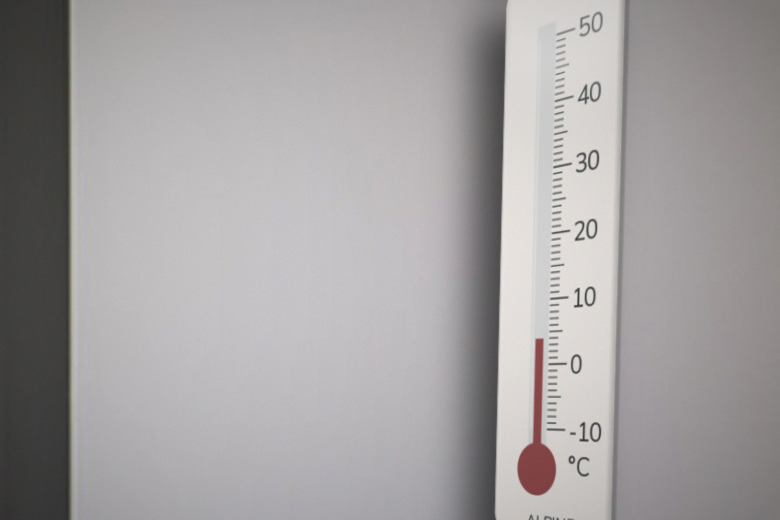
4 °C
